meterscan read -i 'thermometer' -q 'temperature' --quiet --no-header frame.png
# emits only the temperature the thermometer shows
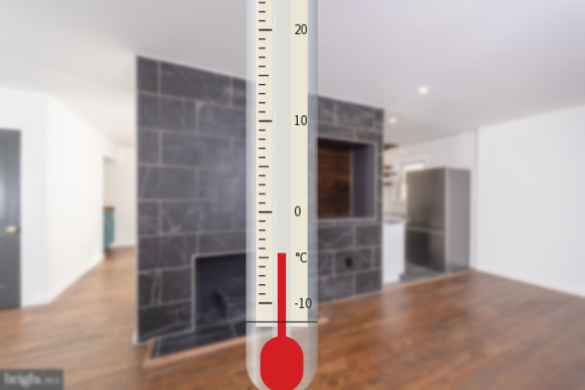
-4.5 °C
